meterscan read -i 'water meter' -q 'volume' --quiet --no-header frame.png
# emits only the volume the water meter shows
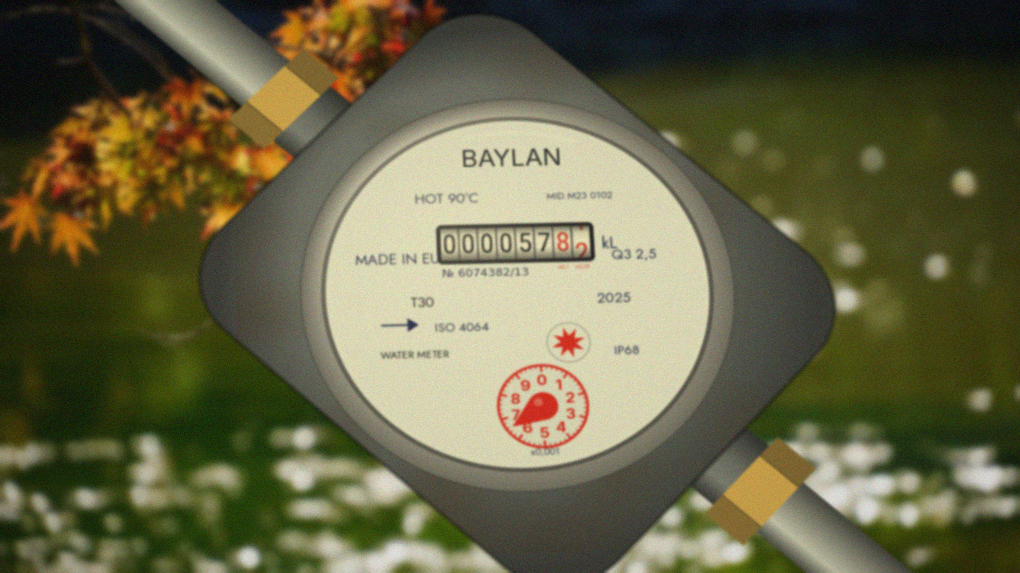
57.816 kL
